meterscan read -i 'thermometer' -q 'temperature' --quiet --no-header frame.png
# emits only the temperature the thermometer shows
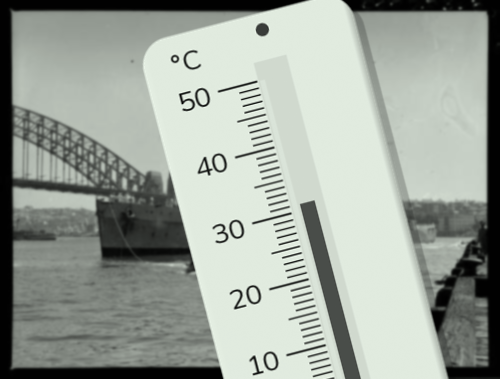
31 °C
